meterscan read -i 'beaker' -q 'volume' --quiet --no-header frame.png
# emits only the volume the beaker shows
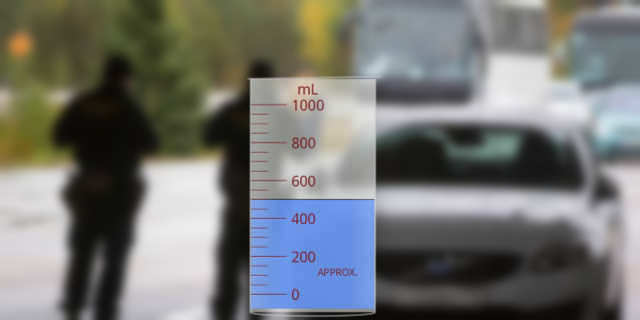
500 mL
